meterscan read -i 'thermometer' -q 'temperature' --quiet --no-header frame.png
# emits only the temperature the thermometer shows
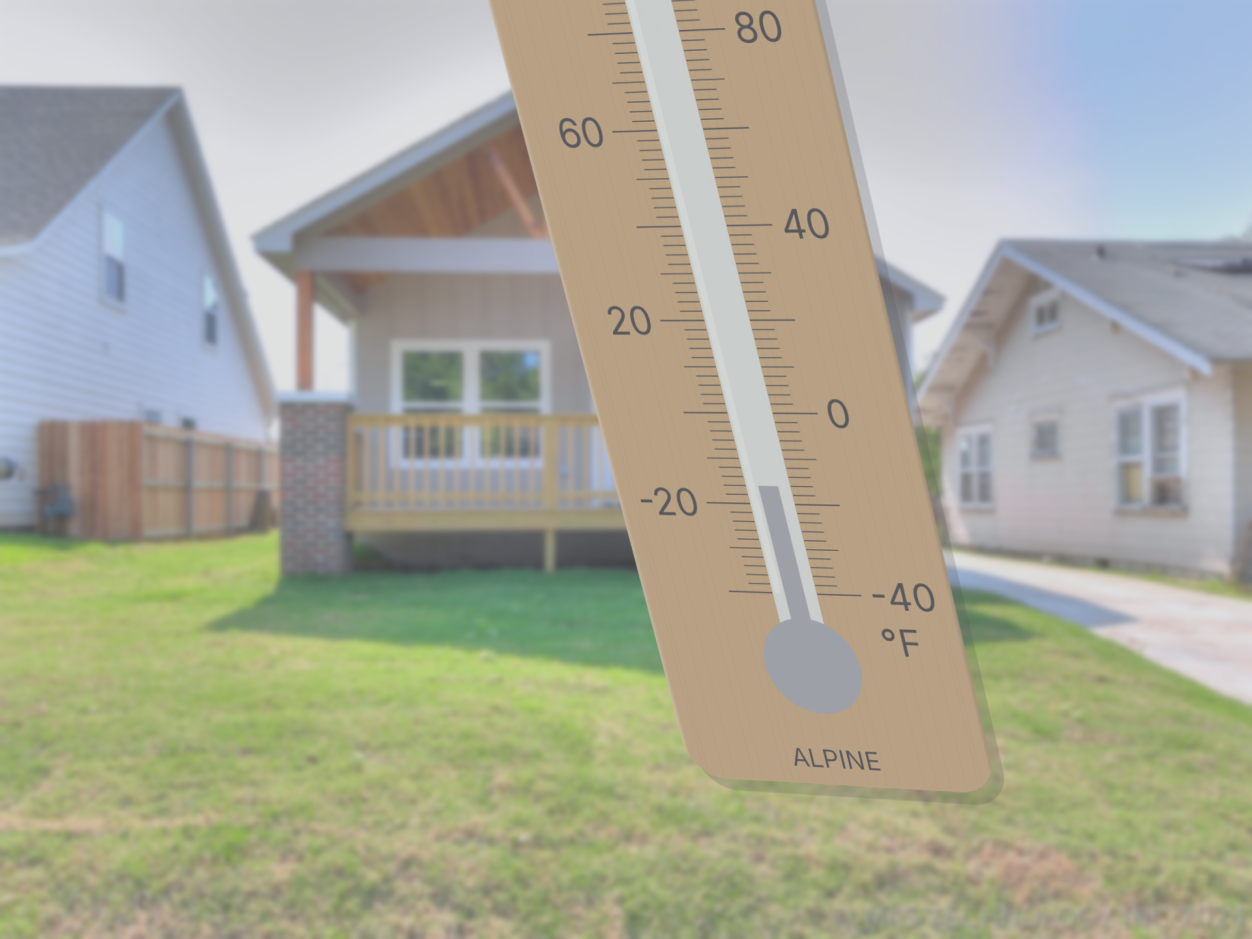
-16 °F
